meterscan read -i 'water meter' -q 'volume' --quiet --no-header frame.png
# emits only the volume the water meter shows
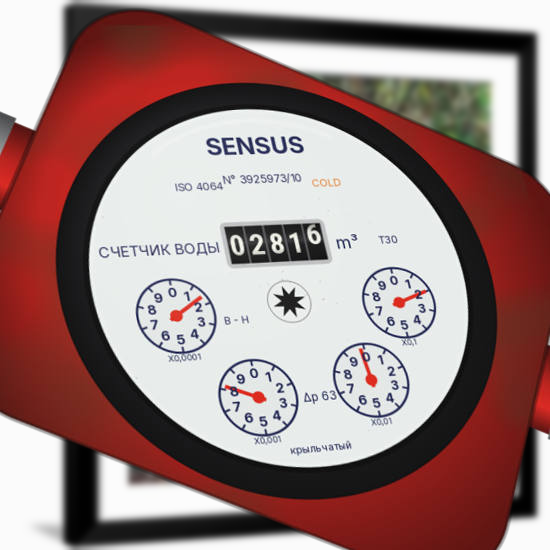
2816.1981 m³
